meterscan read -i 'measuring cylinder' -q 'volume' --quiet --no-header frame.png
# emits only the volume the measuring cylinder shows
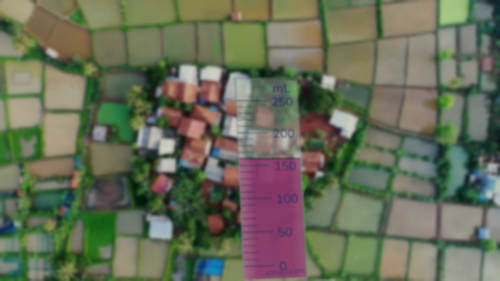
160 mL
